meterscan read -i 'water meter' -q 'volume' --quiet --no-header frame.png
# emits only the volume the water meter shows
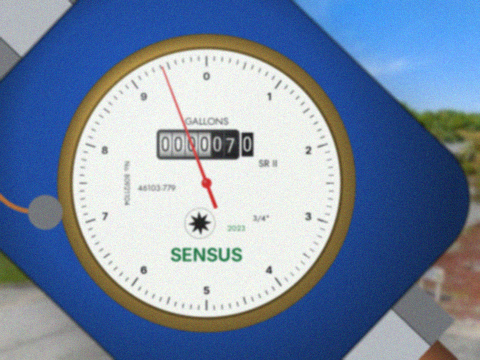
69.4 gal
